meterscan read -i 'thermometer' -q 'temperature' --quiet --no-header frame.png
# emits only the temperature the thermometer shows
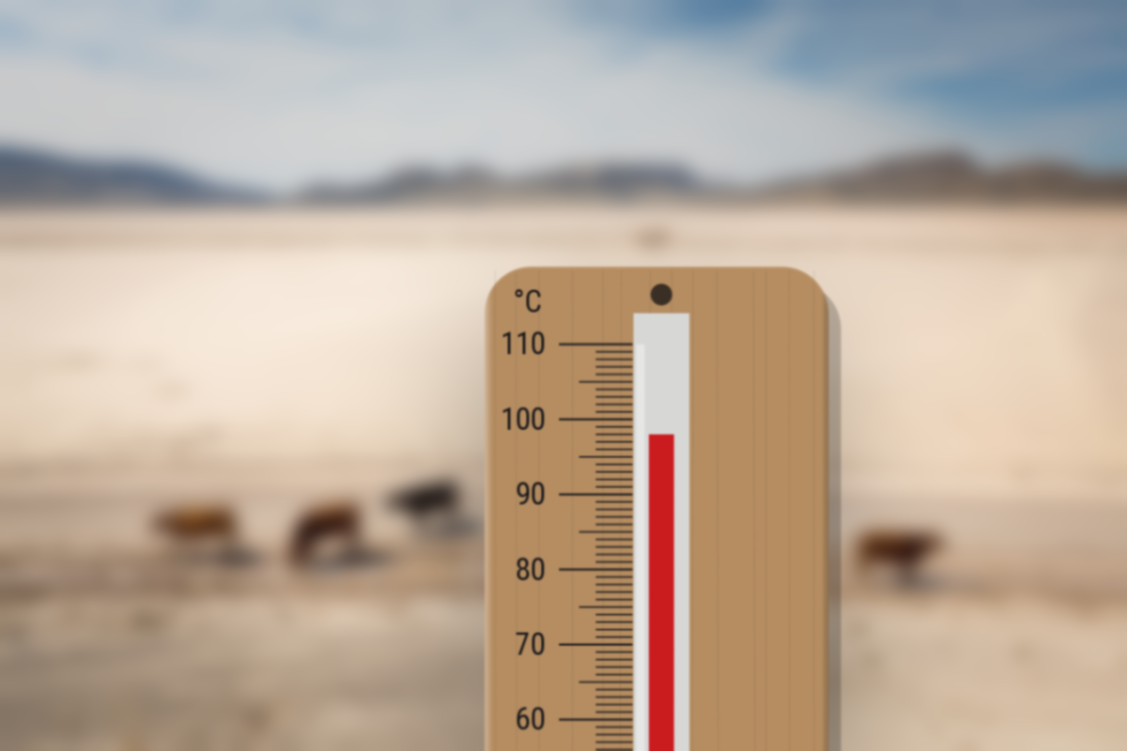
98 °C
